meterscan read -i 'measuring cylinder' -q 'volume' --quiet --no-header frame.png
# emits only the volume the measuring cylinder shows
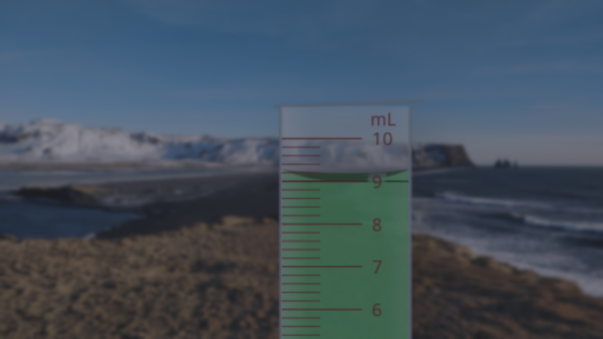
9 mL
